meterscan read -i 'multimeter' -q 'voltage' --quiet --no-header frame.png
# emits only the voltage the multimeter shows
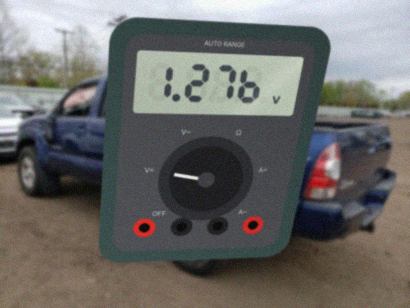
1.276 V
